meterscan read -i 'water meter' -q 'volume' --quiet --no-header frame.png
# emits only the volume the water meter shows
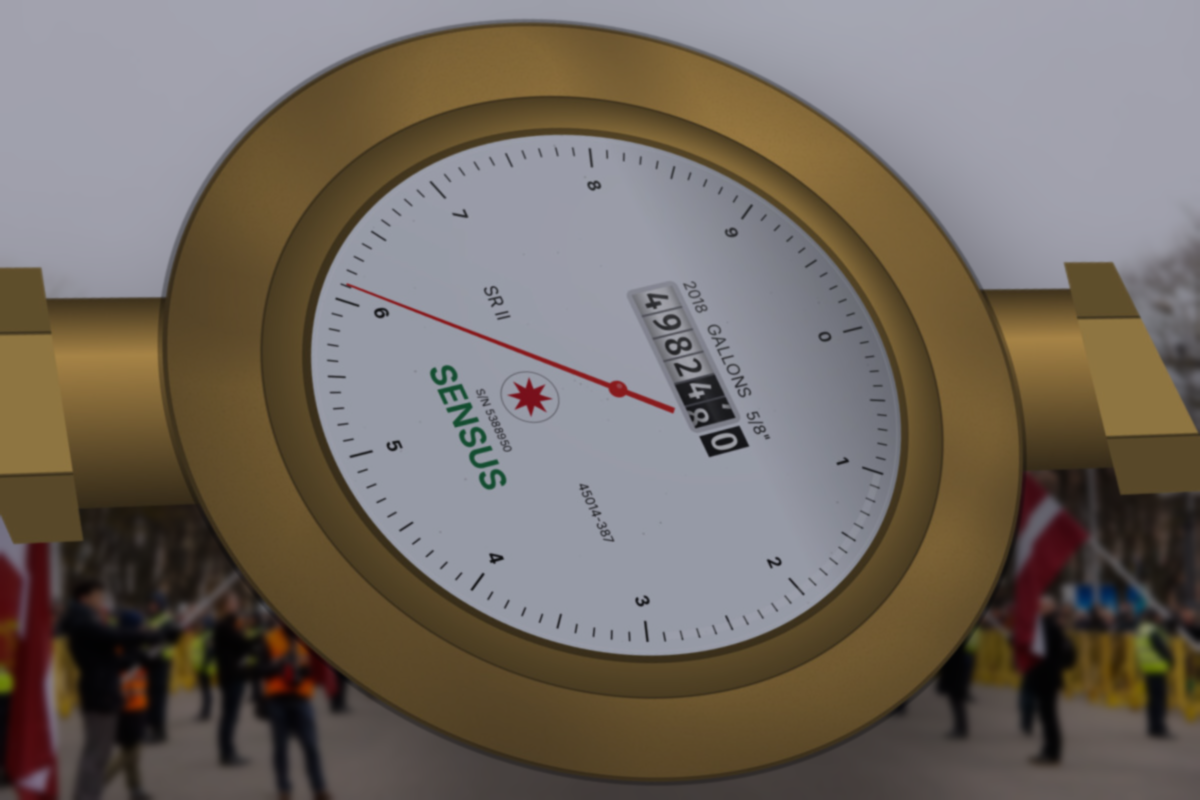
4982476.1 gal
